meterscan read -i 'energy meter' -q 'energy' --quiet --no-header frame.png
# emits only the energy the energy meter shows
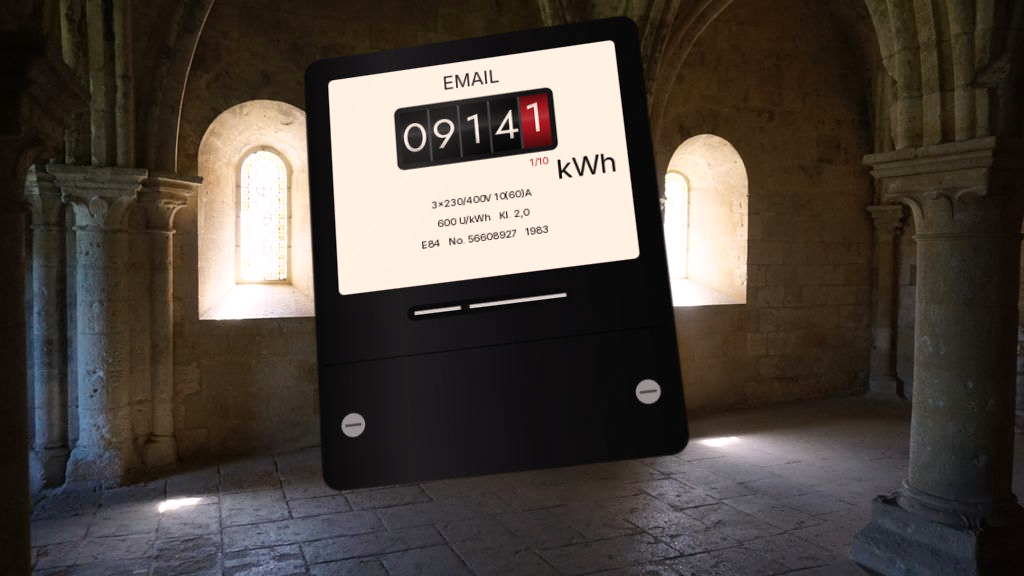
914.1 kWh
